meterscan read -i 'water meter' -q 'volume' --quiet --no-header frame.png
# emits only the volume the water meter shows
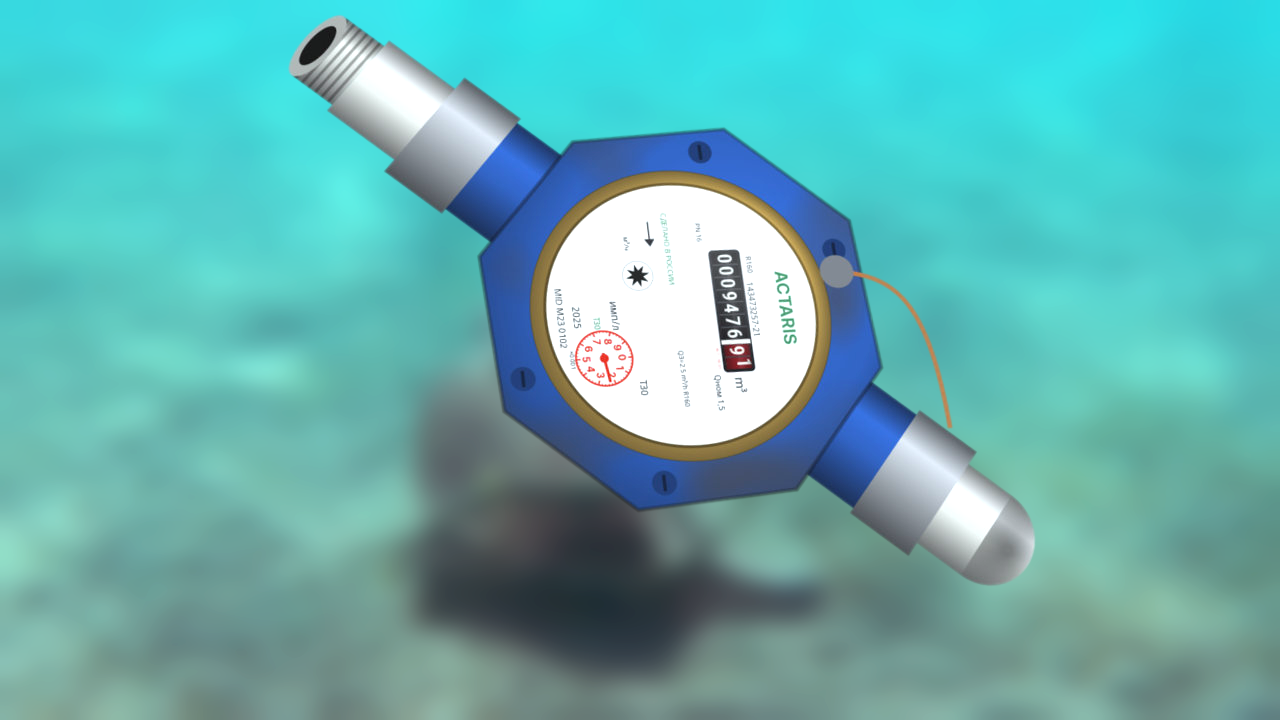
9476.912 m³
